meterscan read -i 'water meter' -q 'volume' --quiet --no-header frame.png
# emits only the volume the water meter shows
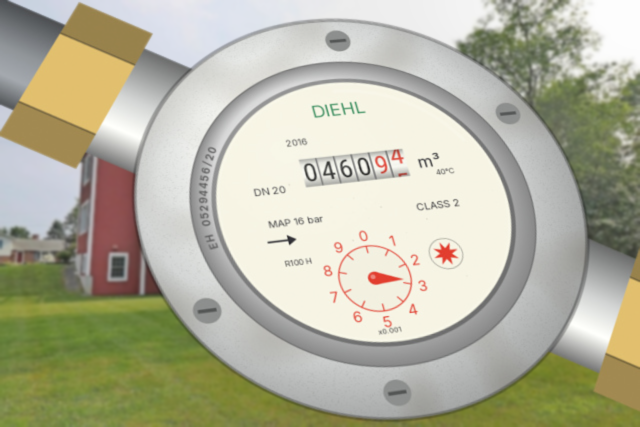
460.942 m³
